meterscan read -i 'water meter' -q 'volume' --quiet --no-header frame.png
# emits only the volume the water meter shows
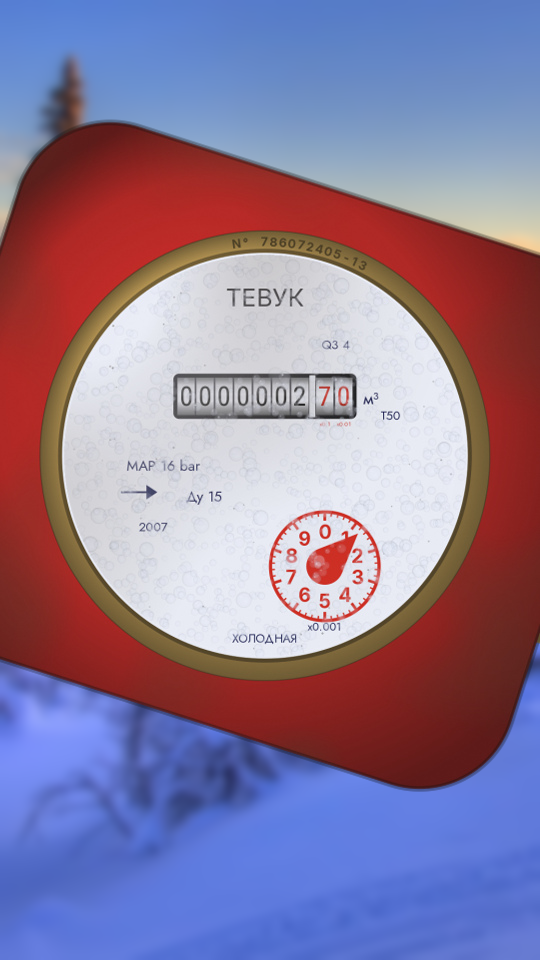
2.701 m³
